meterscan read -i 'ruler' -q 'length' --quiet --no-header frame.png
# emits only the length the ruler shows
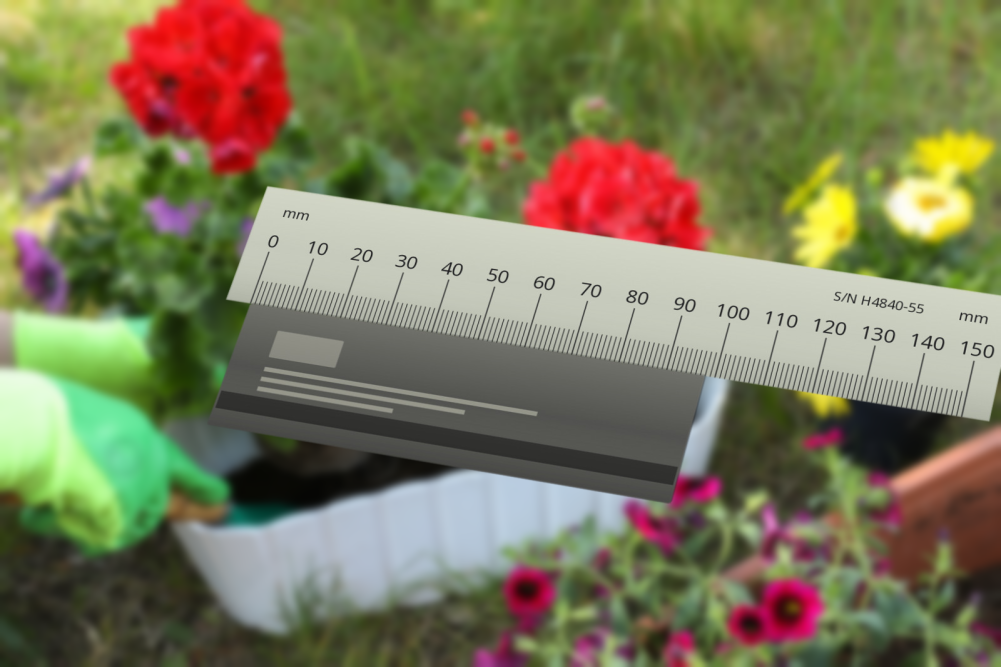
98 mm
